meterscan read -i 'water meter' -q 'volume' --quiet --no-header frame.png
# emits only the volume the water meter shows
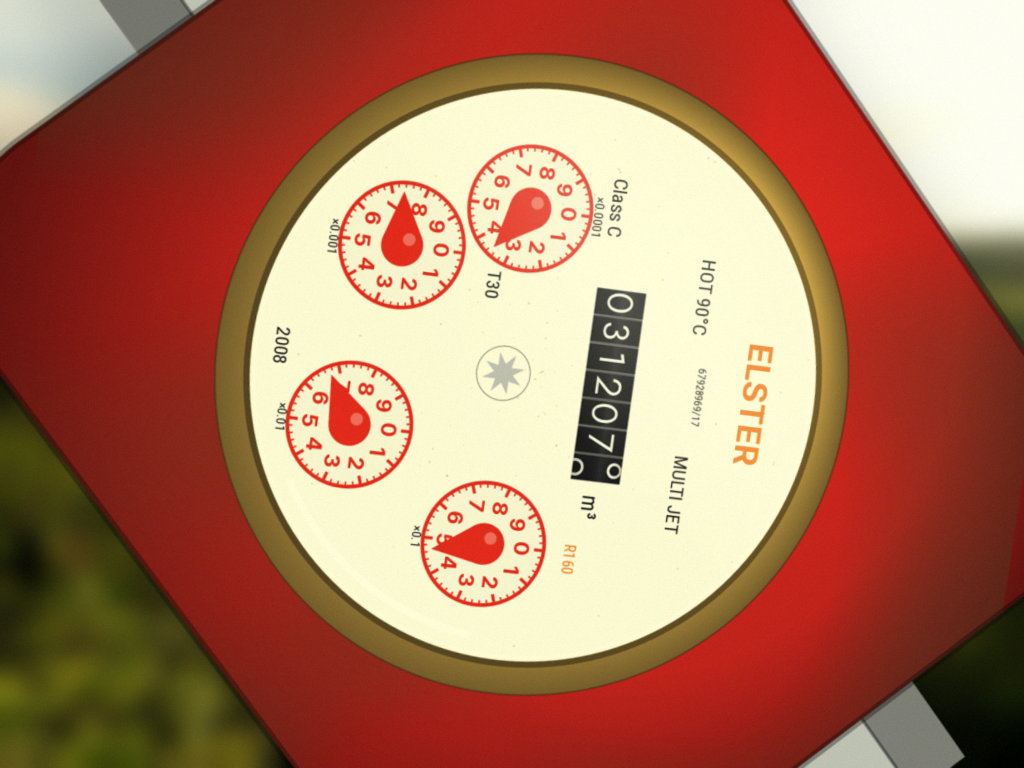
312078.4673 m³
